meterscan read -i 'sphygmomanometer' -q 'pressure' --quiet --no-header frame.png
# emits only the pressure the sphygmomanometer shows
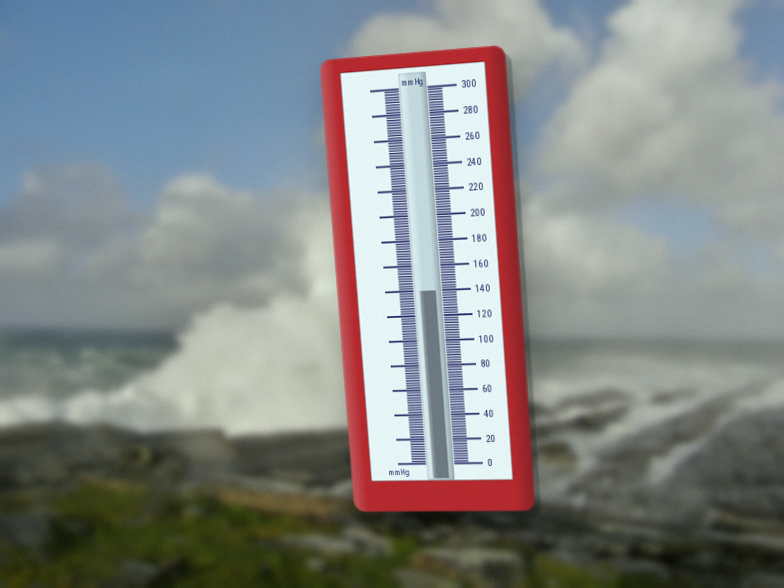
140 mmHg
